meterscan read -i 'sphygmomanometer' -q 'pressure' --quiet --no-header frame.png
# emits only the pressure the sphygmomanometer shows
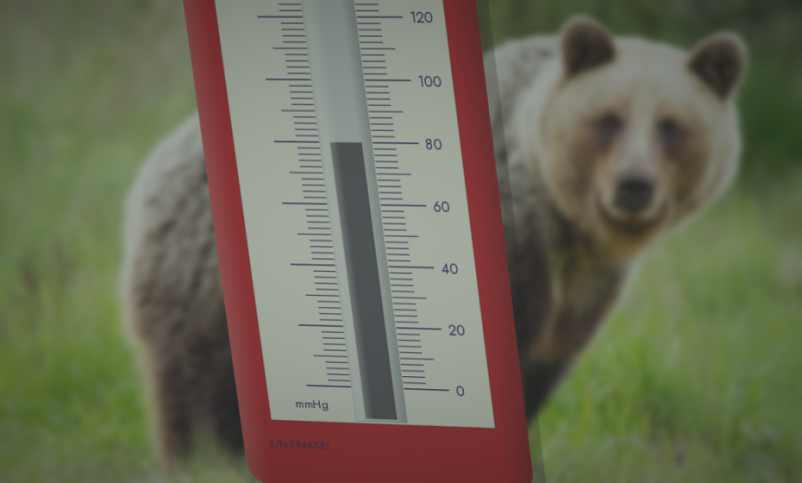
80 mmHg
